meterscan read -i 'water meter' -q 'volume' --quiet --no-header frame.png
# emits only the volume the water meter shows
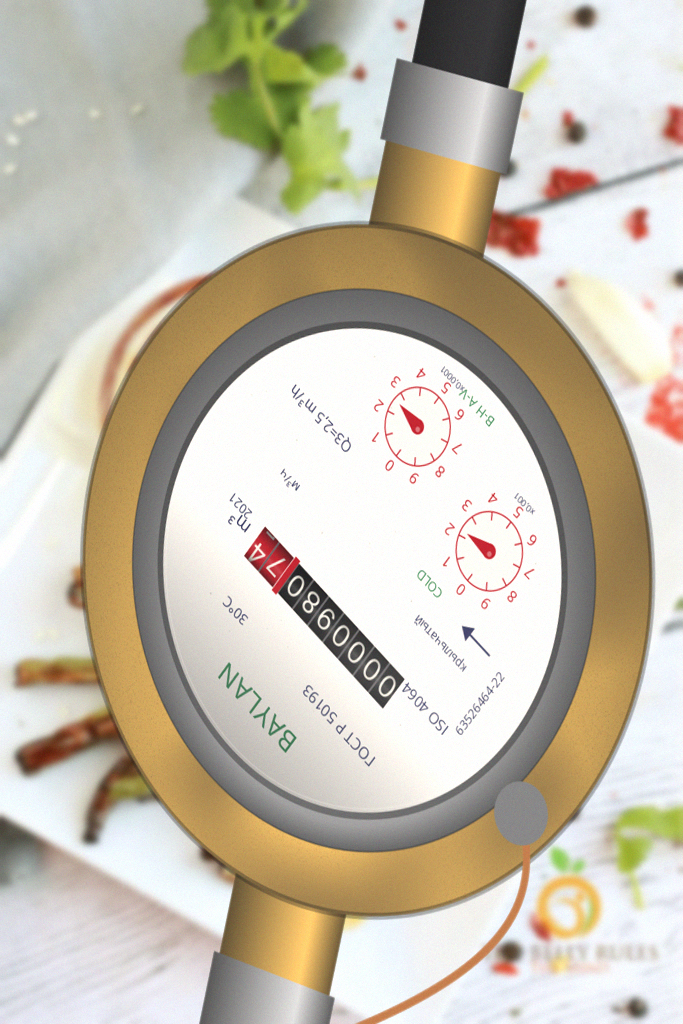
980.7422 m³
